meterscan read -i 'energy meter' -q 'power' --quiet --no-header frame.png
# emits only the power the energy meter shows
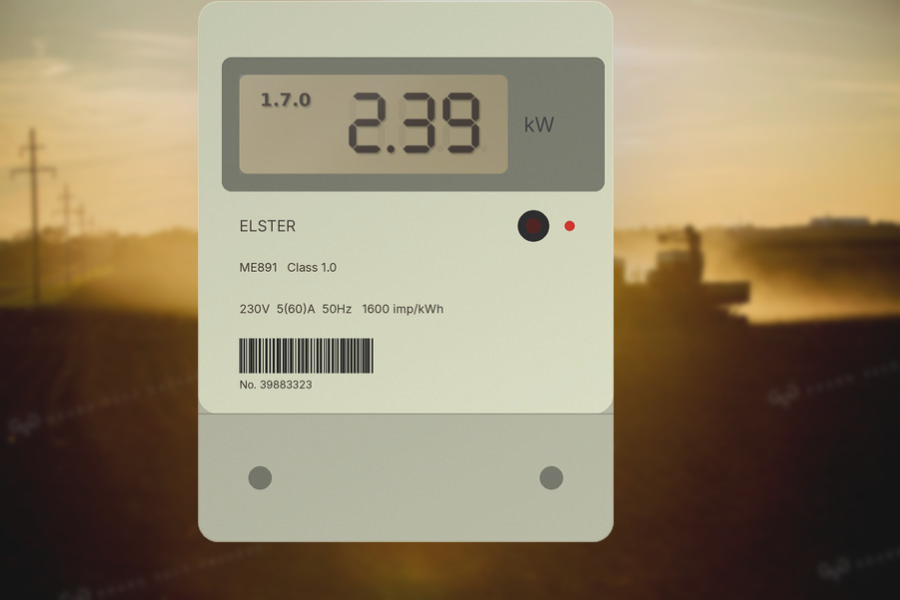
2.39 kW
